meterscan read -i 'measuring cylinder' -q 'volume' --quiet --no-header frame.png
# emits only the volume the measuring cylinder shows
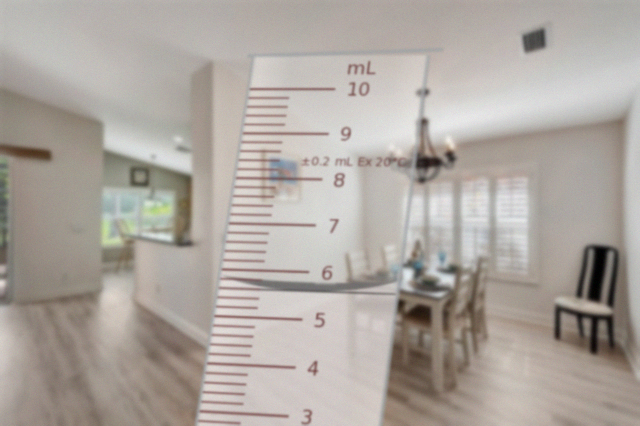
5.6 mL
